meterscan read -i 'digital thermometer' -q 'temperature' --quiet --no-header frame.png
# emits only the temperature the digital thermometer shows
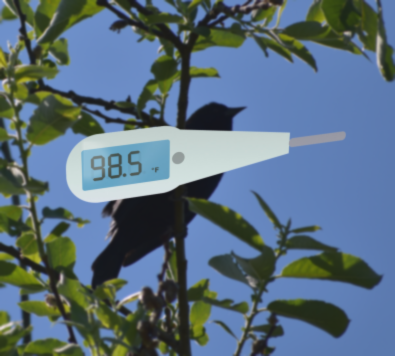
98.5 °F
